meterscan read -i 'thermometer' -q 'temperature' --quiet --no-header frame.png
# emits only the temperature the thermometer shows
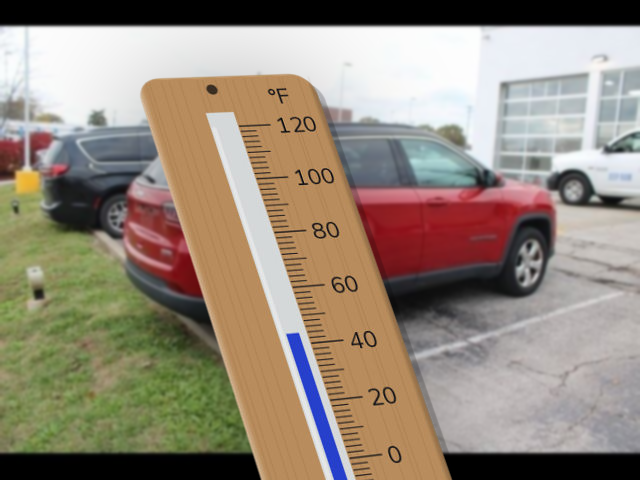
44 °F
